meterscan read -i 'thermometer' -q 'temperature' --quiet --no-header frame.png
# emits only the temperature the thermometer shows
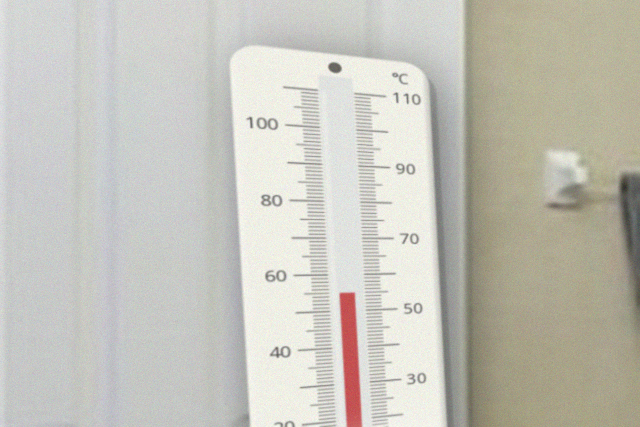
55 °C
